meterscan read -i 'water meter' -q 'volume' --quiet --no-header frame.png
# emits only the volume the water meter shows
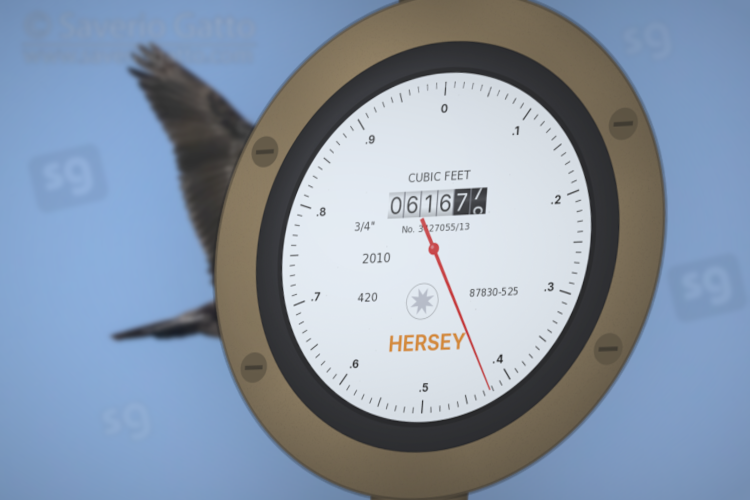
61677.42 ft³
